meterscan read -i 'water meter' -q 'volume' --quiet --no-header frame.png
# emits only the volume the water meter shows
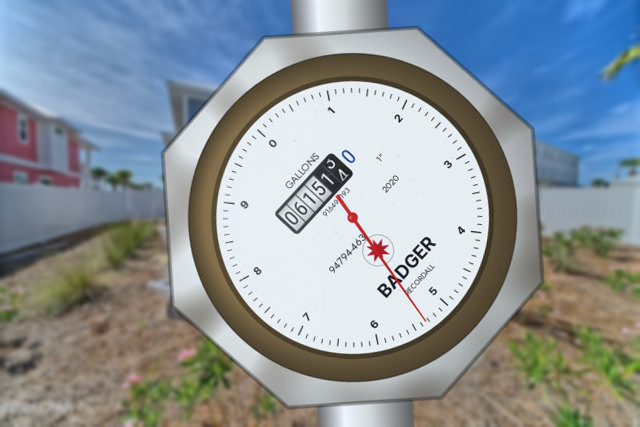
615135.3 gal
